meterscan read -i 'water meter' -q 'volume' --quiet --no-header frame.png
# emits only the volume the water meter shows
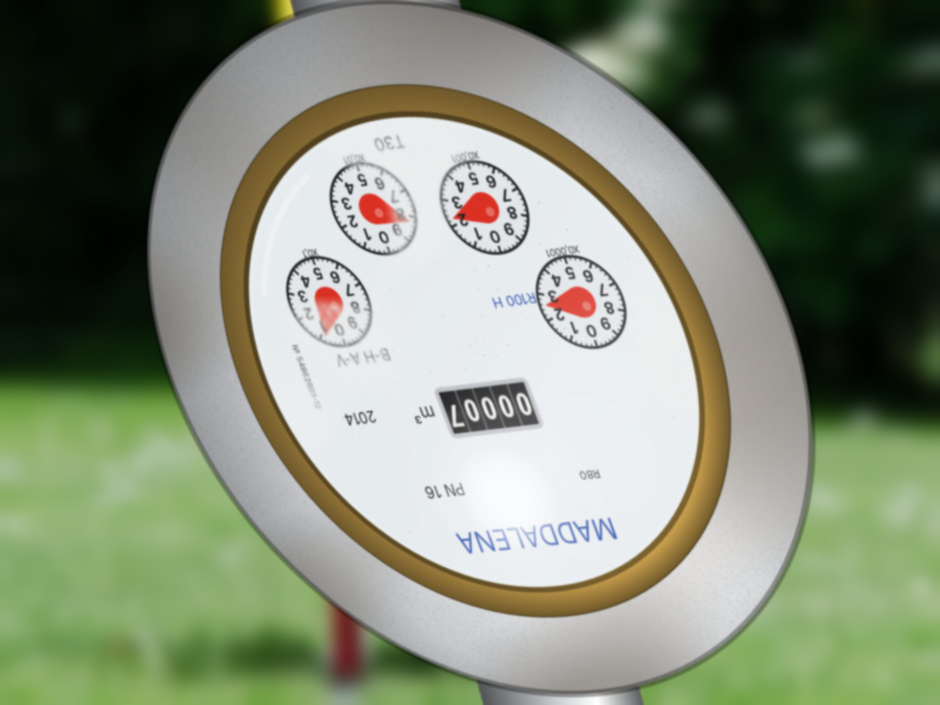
7.0822 m³
